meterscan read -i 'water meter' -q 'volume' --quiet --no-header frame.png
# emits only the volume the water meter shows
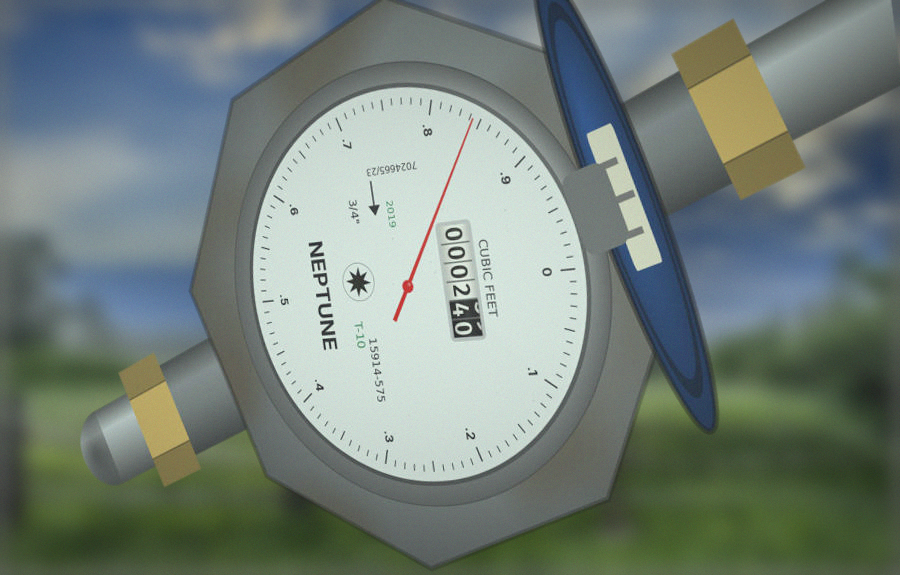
239.84 ft³
